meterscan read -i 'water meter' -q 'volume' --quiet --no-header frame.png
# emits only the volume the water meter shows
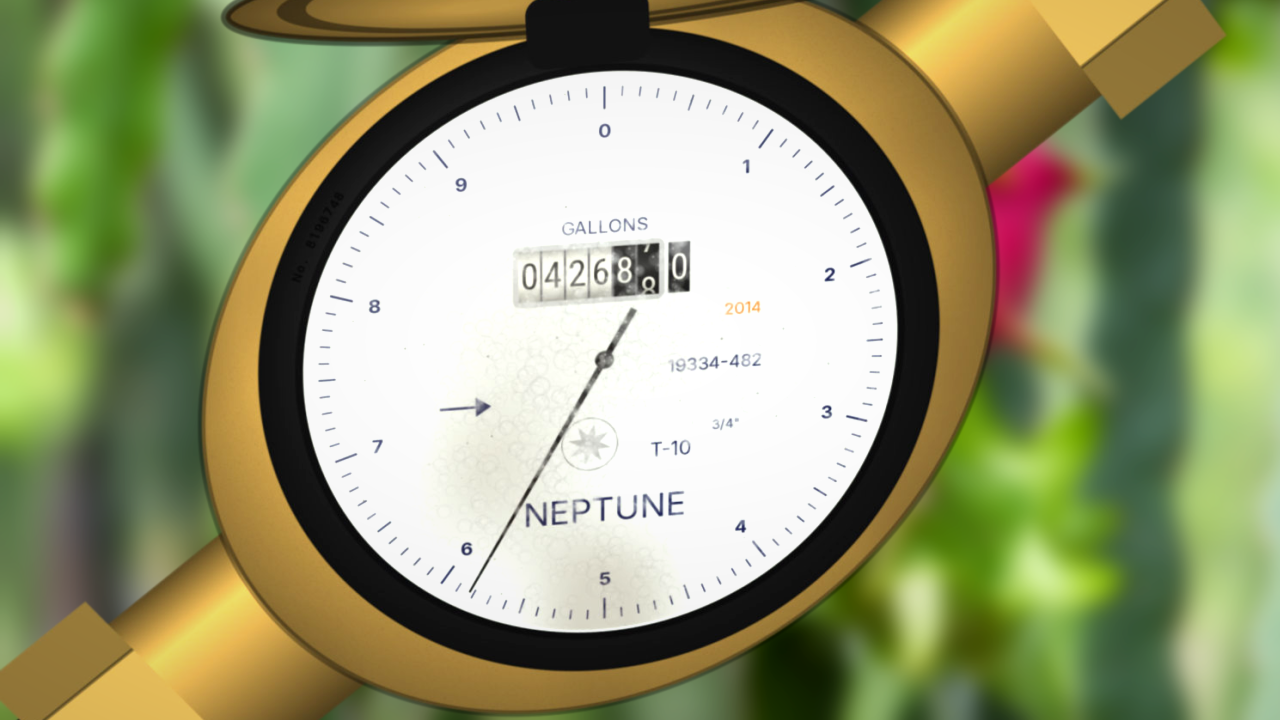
426875.8 gal
